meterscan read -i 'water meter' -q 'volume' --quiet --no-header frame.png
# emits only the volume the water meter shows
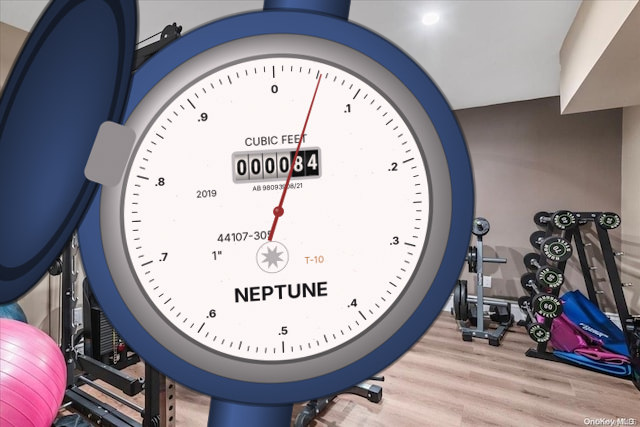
84.05 ft³
